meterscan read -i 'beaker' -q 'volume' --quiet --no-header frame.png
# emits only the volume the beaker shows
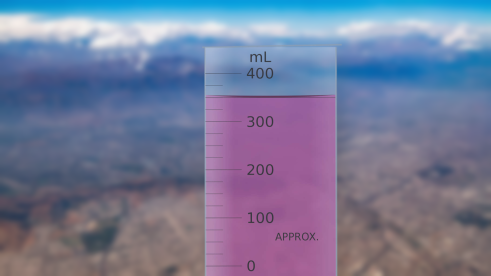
350 mL
